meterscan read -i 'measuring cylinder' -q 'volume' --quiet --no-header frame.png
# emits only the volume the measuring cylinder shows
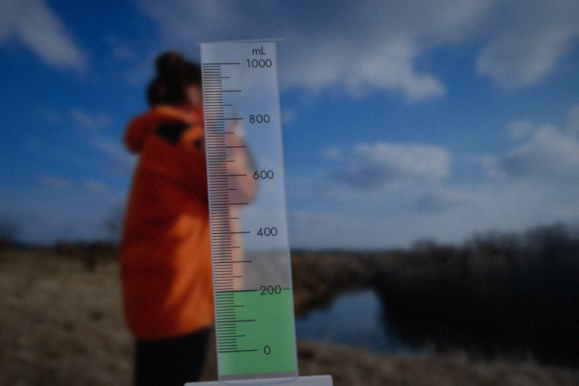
200 mL
